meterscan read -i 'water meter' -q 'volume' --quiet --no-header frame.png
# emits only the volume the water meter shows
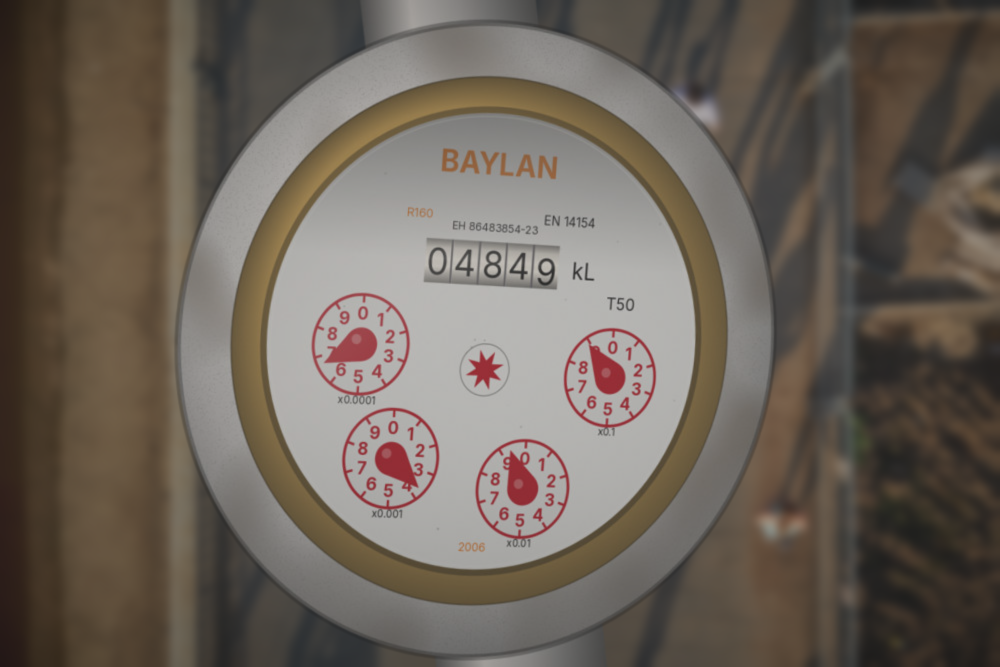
4848.8936 kL
